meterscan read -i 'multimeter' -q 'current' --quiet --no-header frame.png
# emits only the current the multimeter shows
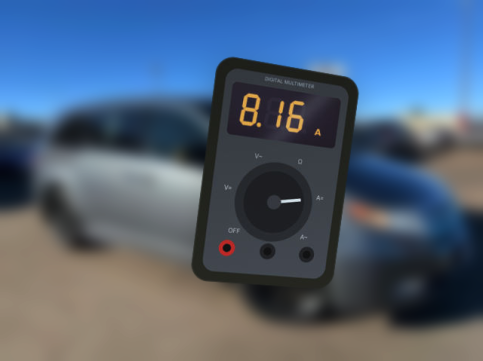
8.16 A
